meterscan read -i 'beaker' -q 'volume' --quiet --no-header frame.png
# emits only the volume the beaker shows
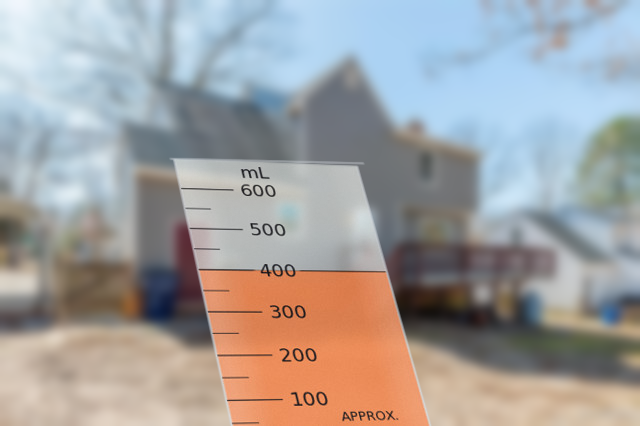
400 mL
